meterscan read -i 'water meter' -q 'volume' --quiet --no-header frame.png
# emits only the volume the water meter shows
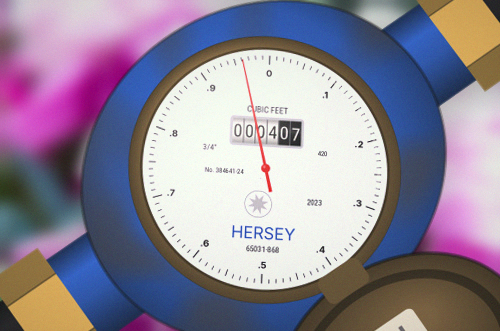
406.96 ft³
